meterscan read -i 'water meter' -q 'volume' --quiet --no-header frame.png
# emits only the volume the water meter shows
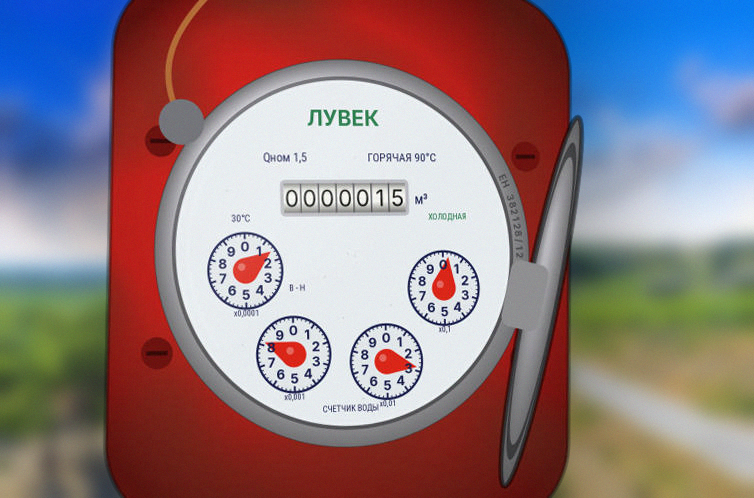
15.0281 m³
